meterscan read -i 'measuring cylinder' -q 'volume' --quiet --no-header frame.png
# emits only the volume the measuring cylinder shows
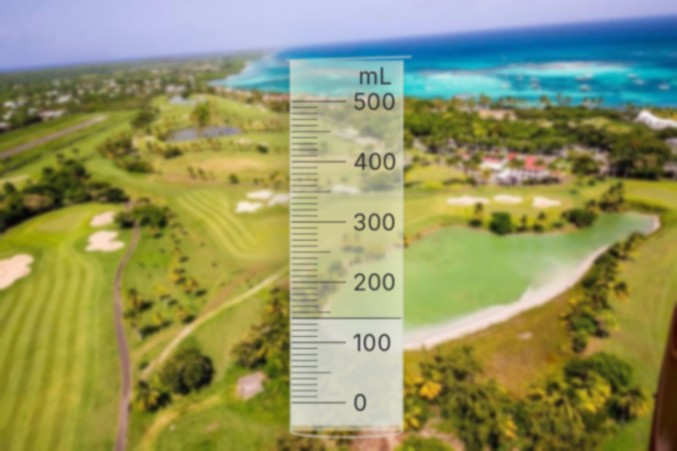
140 mL
